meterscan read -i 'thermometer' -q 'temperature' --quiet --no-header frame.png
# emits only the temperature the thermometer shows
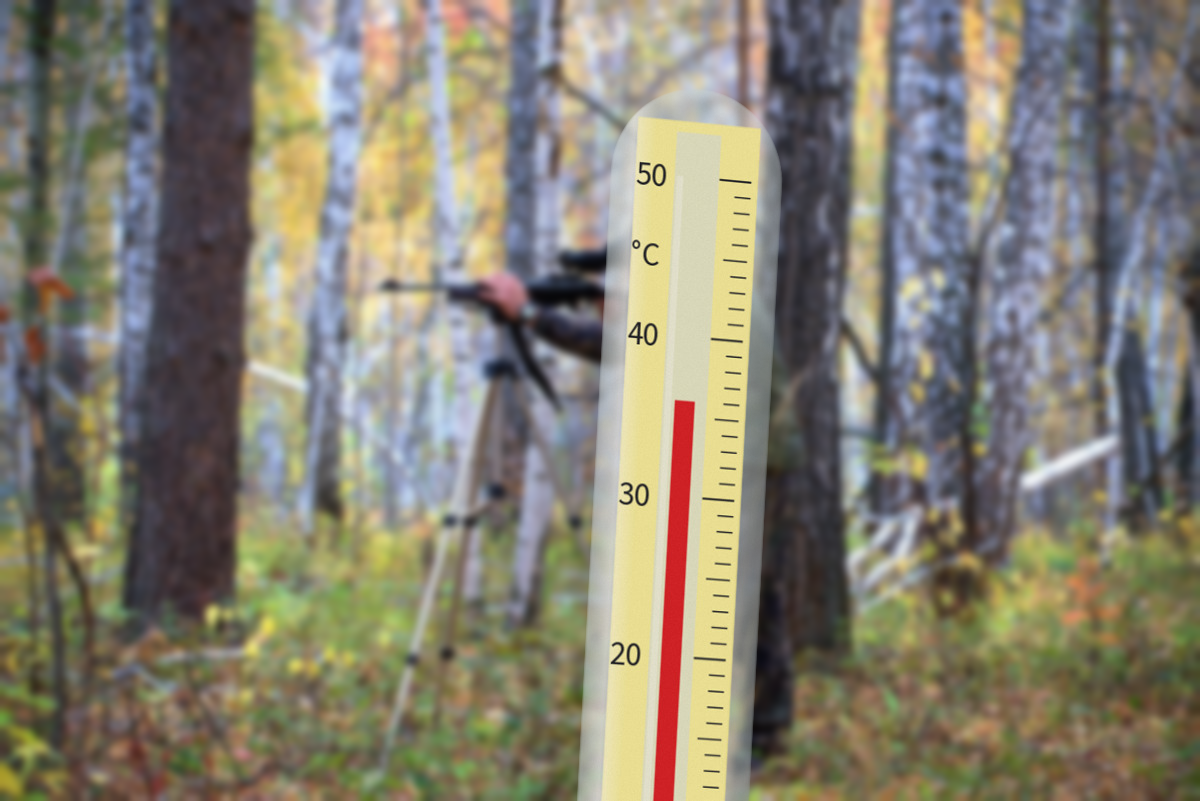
36 °C
